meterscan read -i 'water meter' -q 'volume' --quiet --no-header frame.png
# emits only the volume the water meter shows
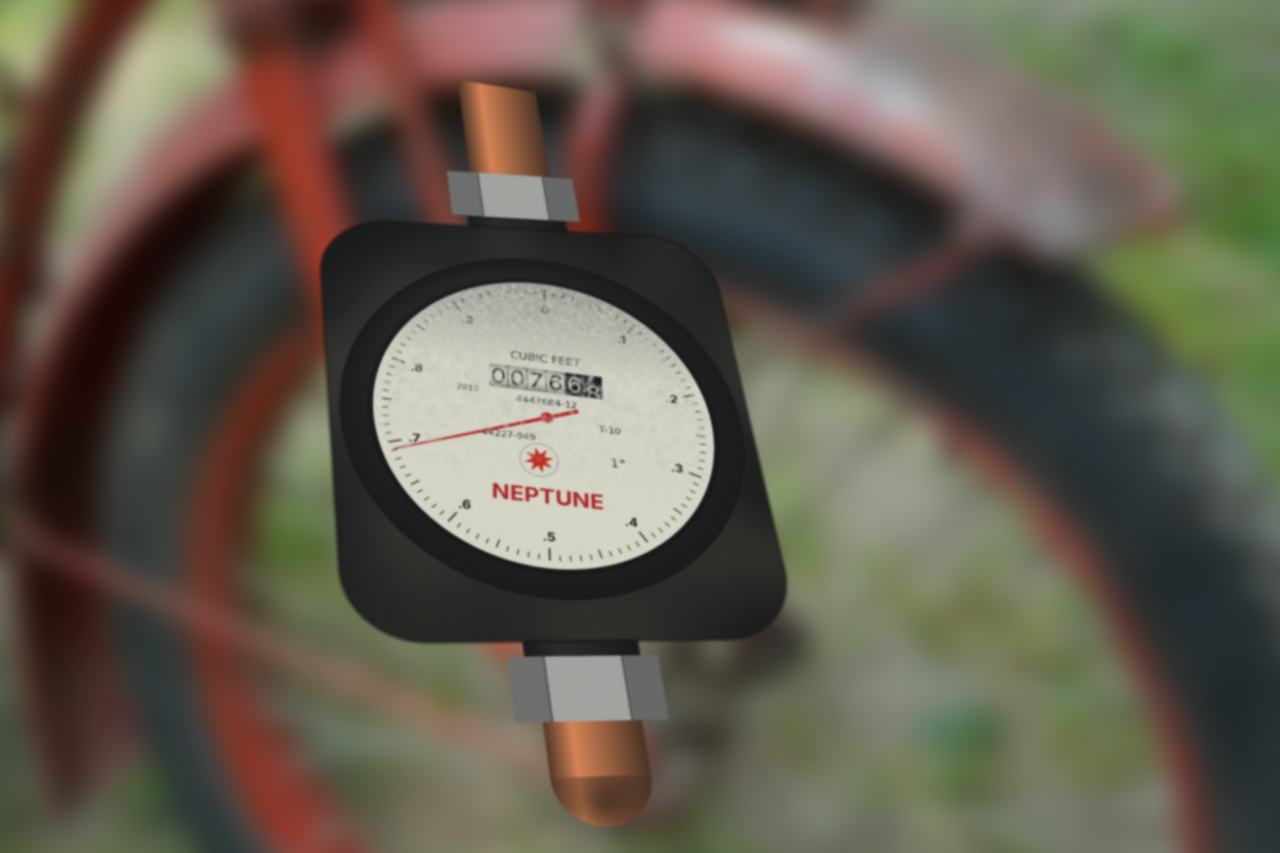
7667.69 ft³
